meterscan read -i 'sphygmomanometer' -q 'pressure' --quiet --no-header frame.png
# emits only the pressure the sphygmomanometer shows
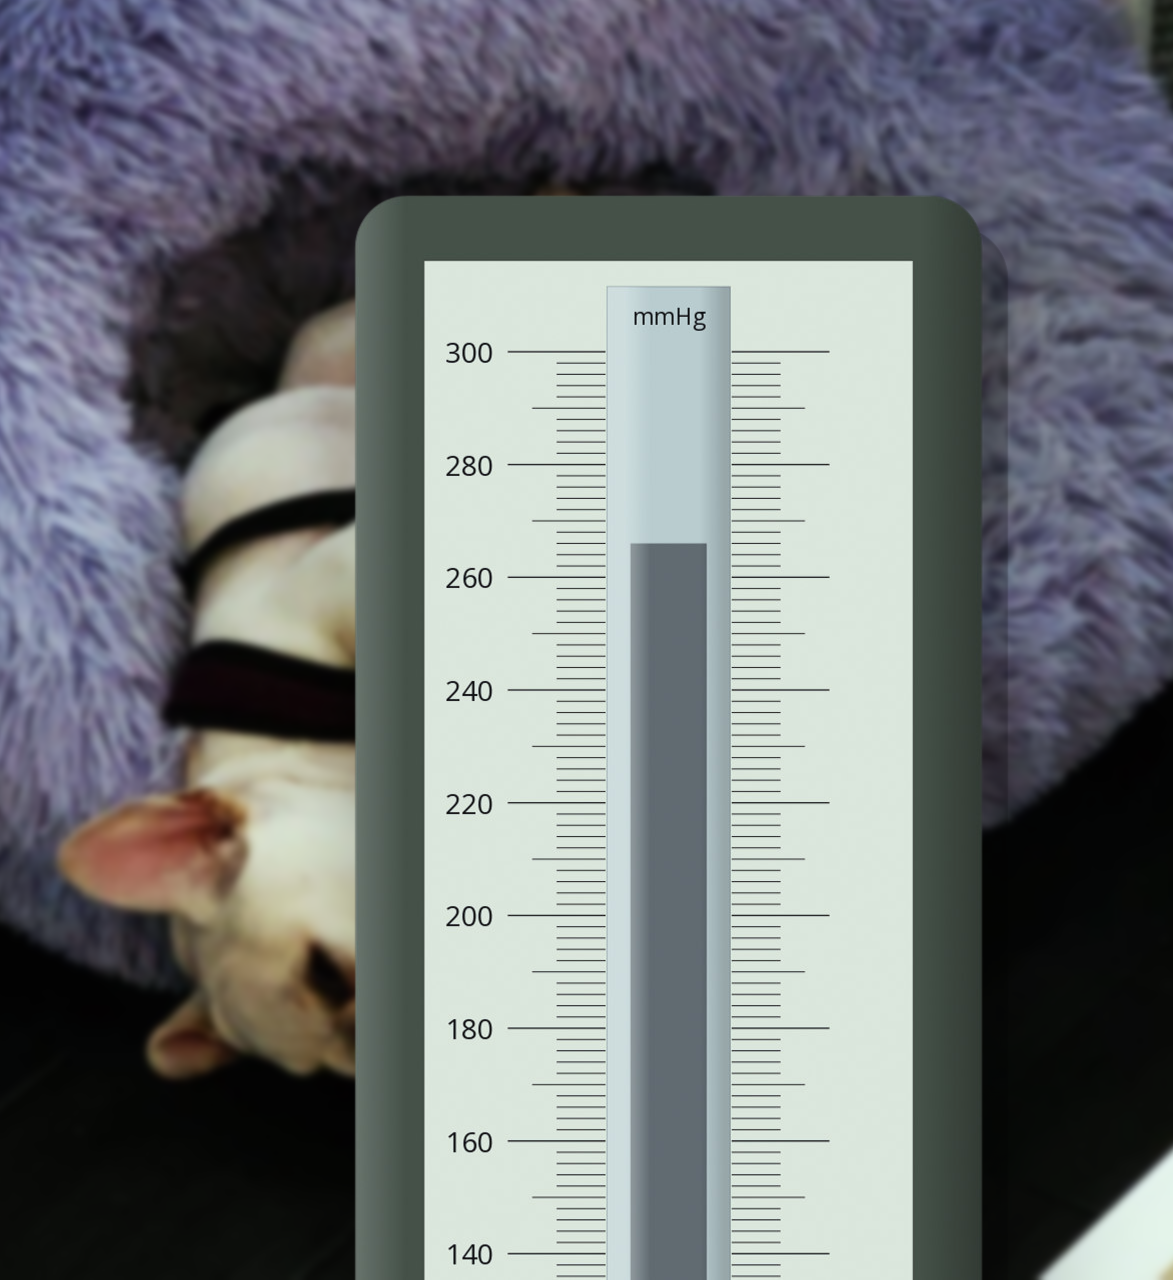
266 mmHg
